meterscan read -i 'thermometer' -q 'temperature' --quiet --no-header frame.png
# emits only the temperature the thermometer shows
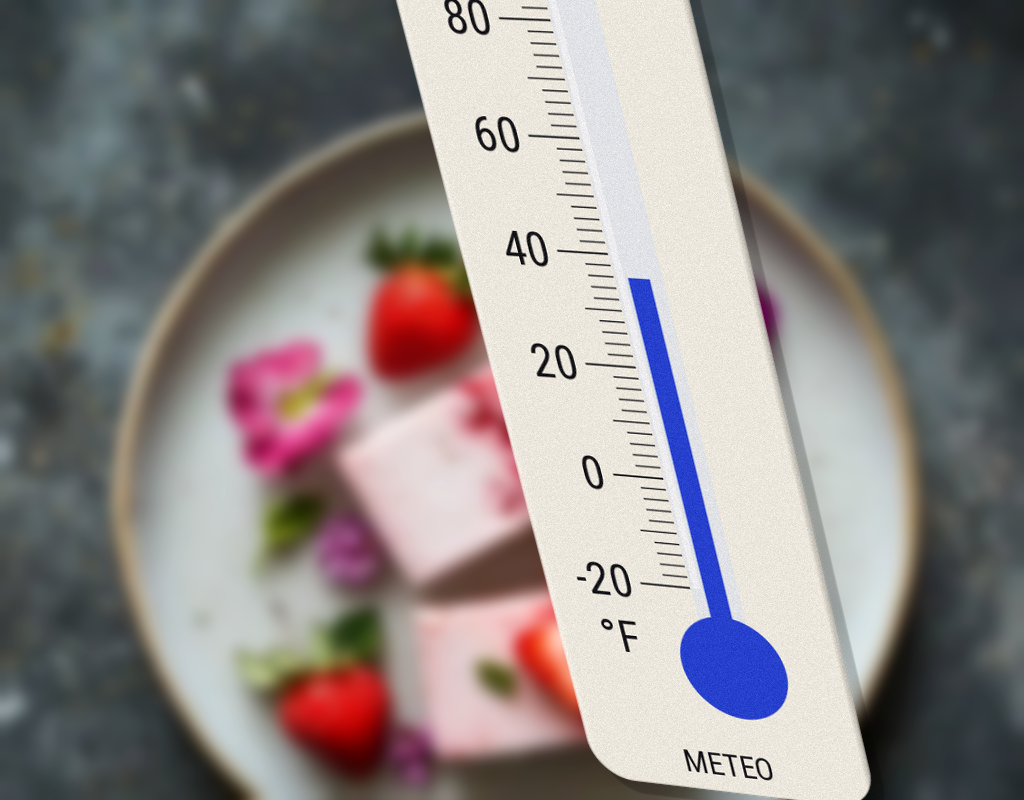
36 °F
